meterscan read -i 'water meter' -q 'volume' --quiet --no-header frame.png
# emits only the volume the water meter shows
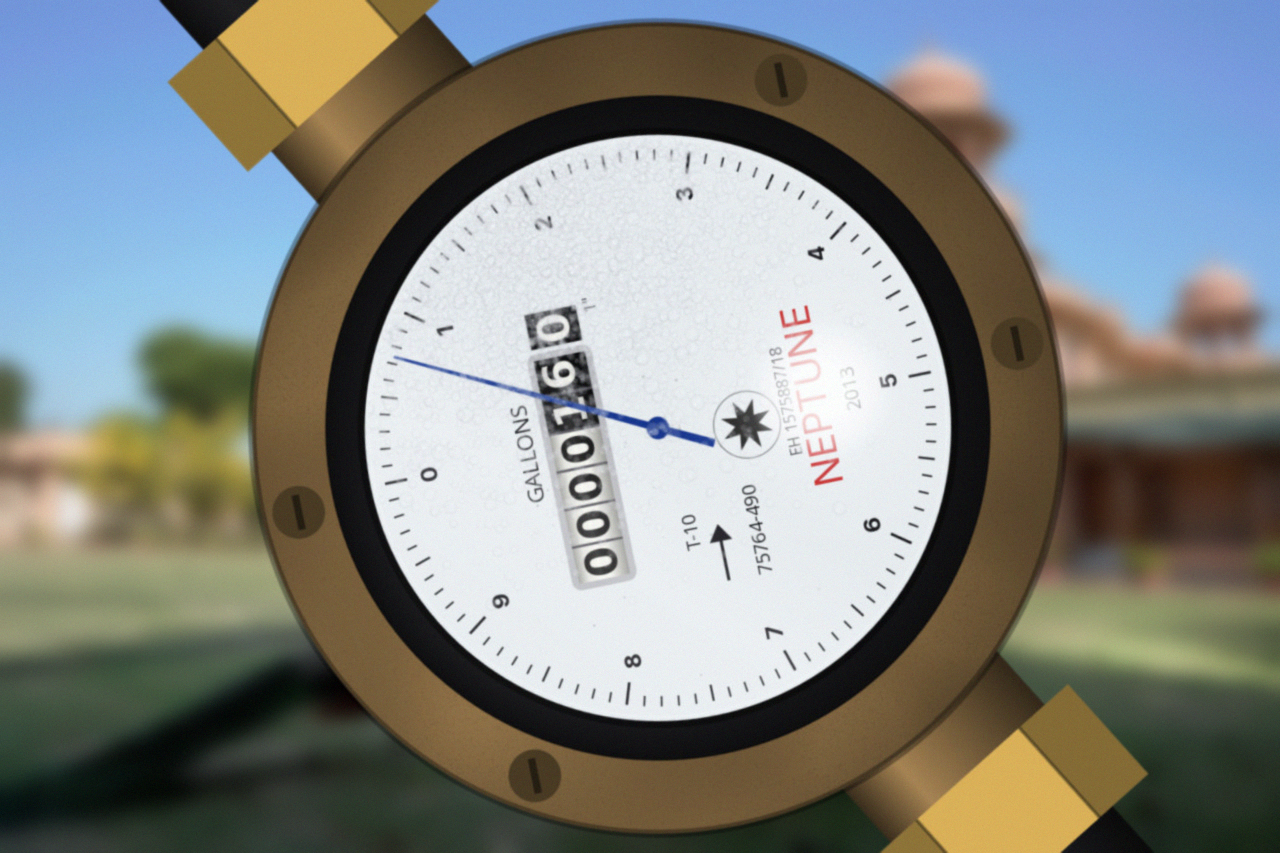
160.7 gal
